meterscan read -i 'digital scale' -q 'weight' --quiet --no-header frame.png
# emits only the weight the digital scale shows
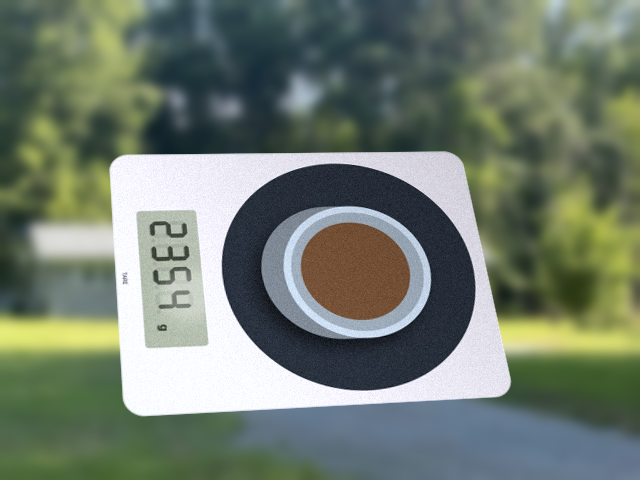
2354 g
